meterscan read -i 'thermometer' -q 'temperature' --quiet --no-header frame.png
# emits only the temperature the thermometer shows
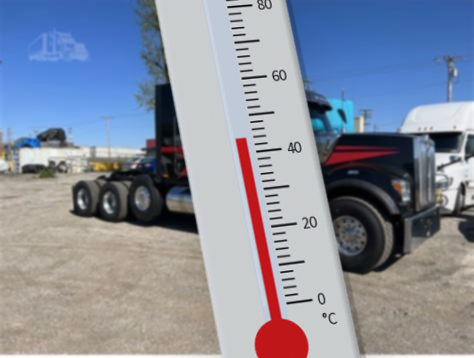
44 °C
